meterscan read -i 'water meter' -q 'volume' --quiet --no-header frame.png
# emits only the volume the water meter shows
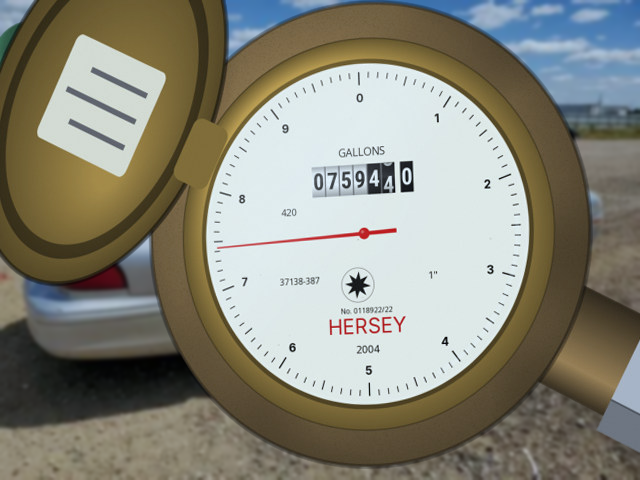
759437.4 gal
